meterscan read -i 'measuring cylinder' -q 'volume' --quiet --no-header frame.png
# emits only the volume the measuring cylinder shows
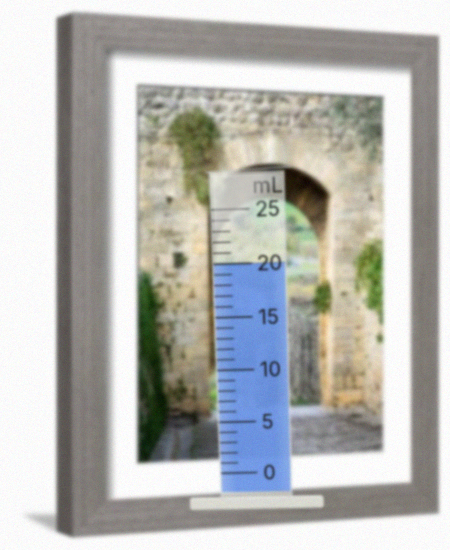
20 mL
